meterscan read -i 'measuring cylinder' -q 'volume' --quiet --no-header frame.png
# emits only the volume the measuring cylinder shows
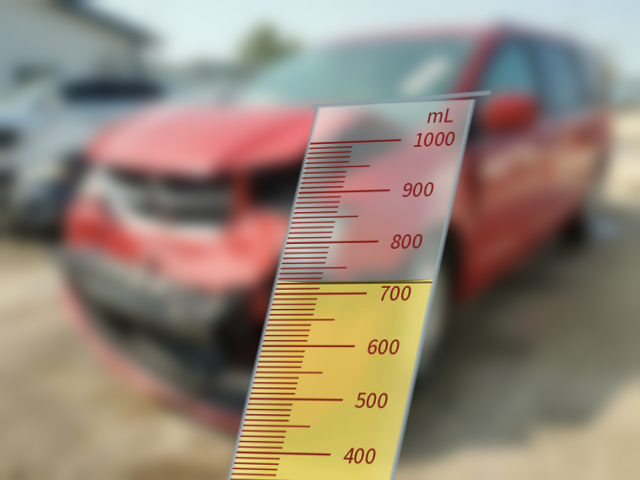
720 mL
